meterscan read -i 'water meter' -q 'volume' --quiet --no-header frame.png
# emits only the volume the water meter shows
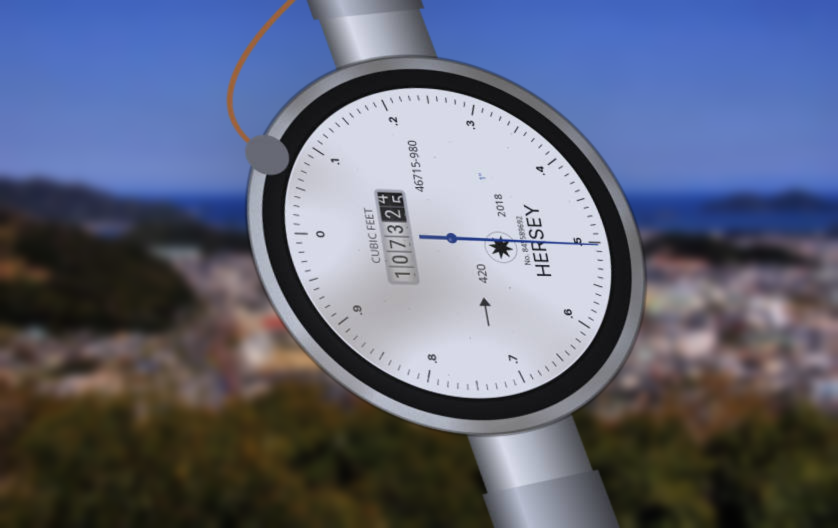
107324.50 ft³
